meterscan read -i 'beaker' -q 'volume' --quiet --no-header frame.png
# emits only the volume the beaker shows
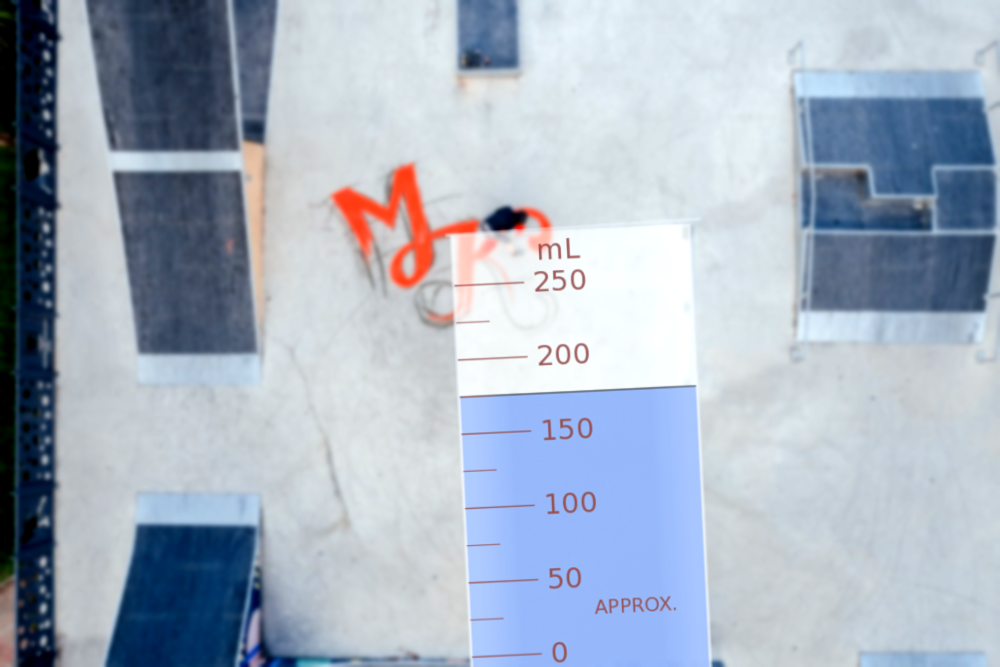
175 mL
